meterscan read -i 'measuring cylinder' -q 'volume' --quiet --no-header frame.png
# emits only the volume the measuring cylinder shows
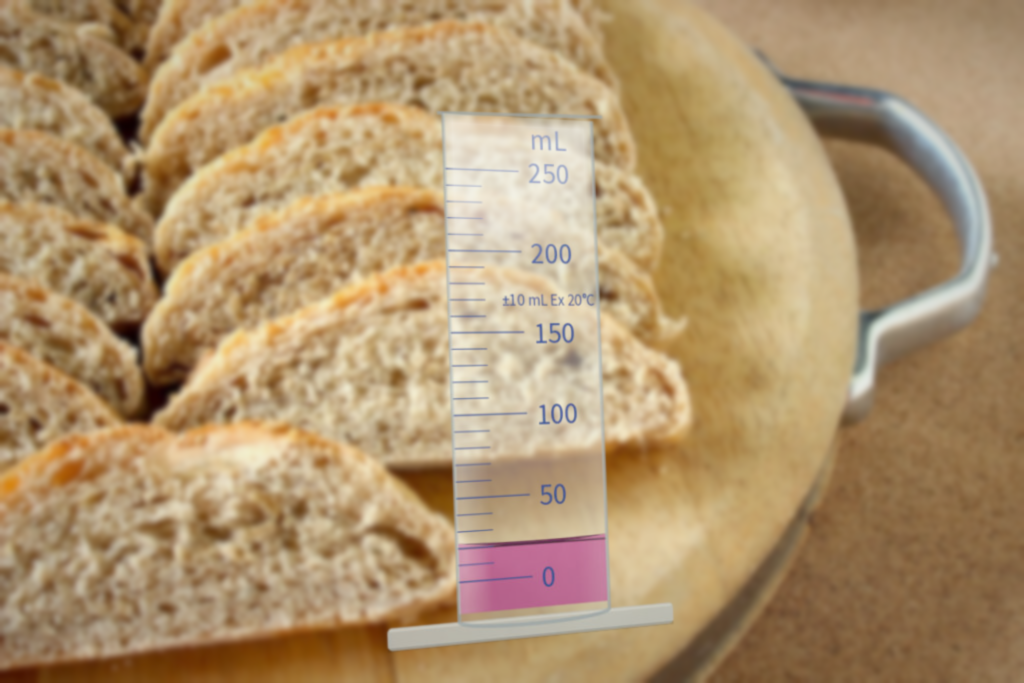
20 mL
